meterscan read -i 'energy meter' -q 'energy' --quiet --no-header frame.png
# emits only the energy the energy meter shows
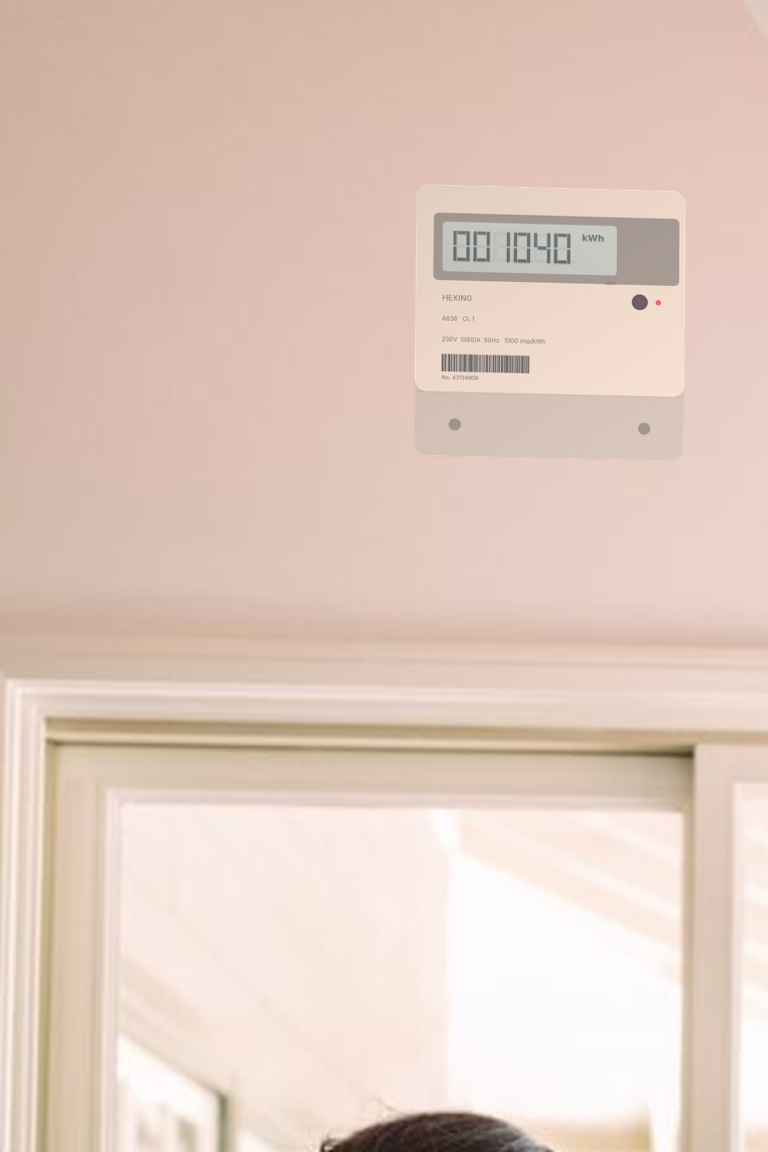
1040 kWh
